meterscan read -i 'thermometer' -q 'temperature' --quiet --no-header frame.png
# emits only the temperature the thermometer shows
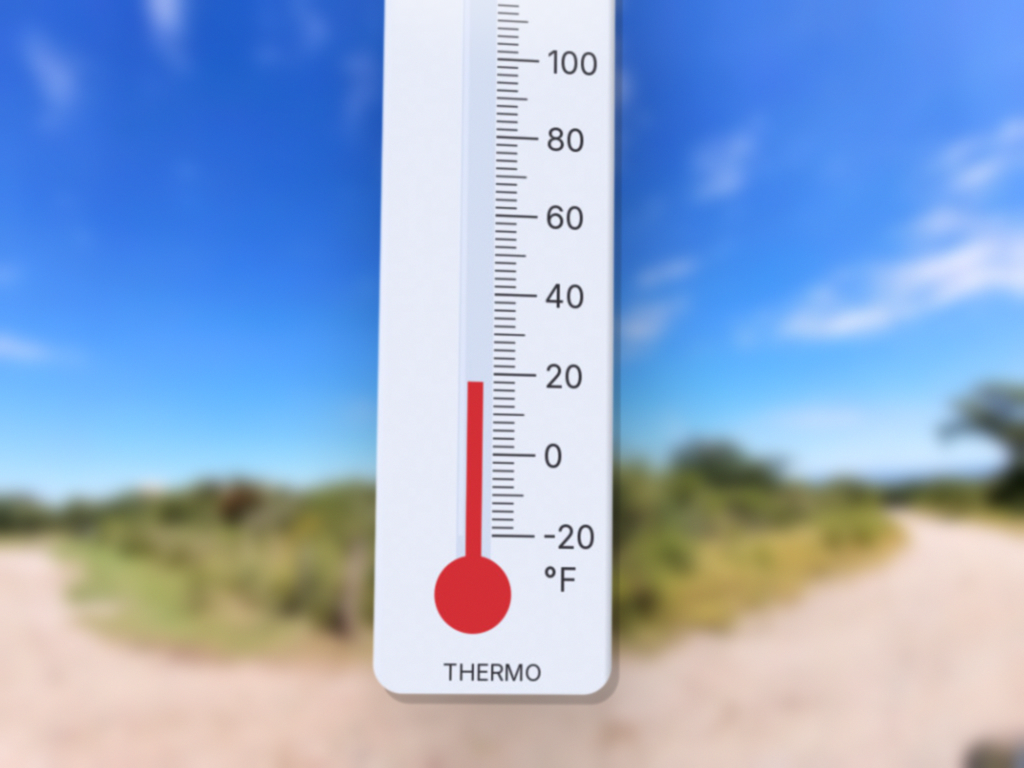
18 °F
